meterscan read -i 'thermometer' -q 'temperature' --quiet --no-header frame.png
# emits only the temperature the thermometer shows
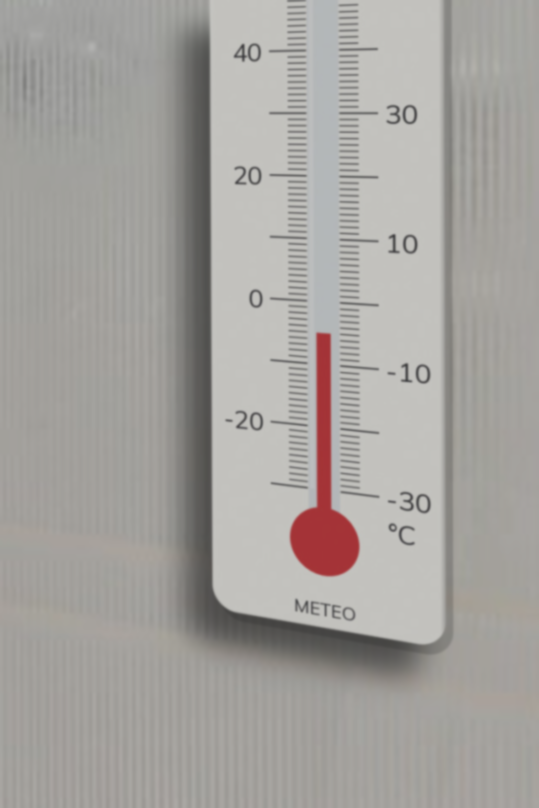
-5 °C
